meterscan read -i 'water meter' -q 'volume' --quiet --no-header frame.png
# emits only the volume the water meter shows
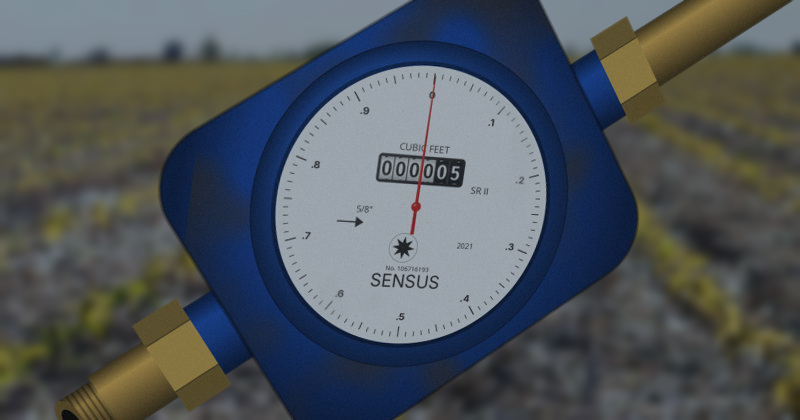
5.00 ft³
